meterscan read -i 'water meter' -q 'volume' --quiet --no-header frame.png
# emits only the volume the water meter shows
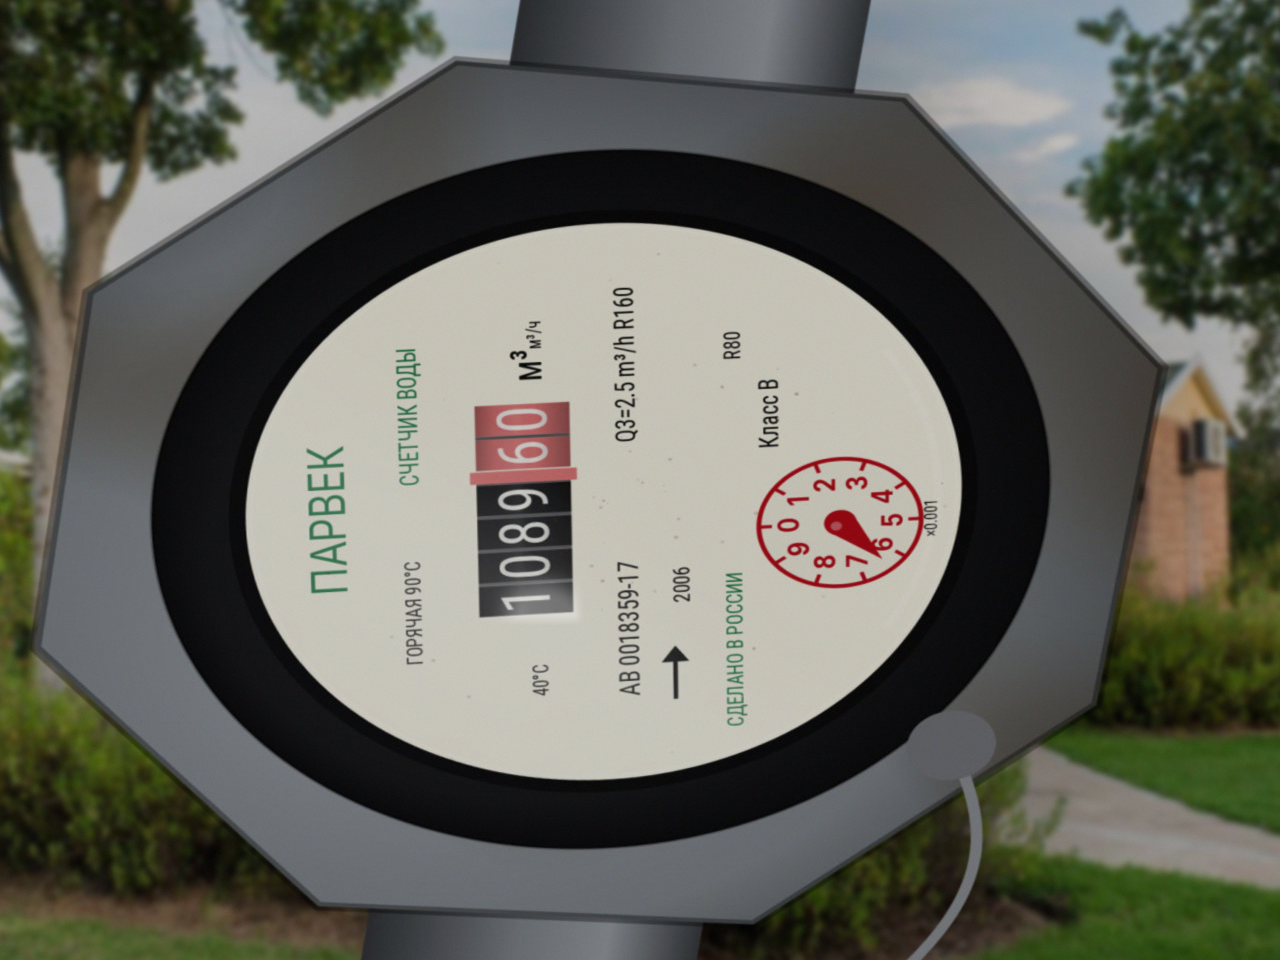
1089.606 m³
